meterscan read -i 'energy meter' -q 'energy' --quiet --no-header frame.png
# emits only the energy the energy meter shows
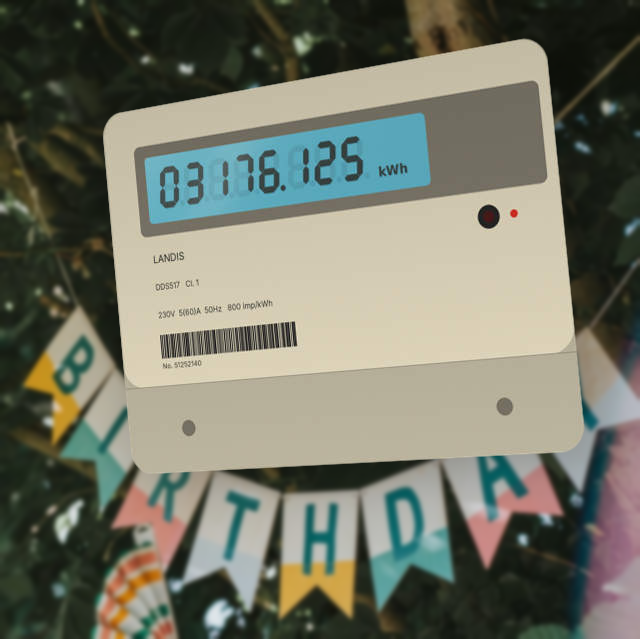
3176.125 kWh
